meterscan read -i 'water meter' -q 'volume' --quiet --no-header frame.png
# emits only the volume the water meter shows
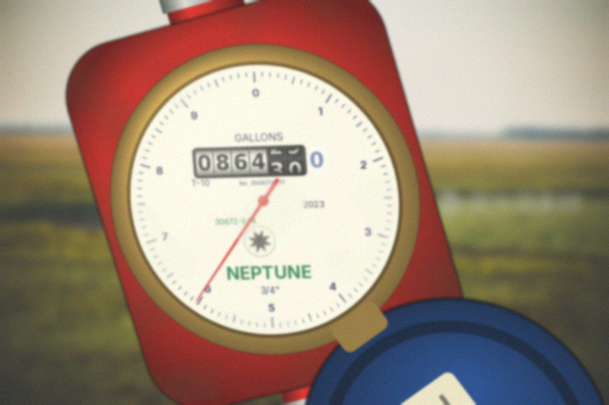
864296.0 gal
